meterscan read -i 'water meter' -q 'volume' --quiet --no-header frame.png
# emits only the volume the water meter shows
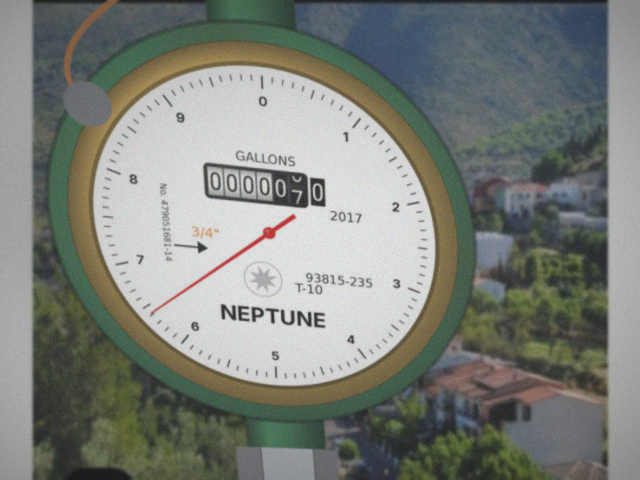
66.4 gal
